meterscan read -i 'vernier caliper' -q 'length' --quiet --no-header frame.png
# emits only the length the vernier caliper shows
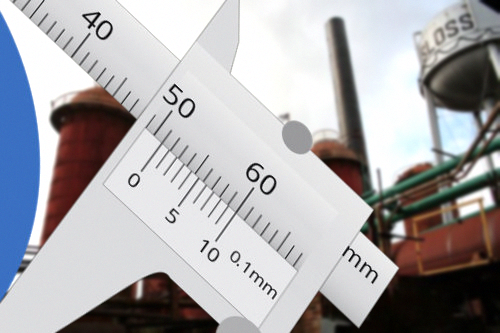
51.0 mm
